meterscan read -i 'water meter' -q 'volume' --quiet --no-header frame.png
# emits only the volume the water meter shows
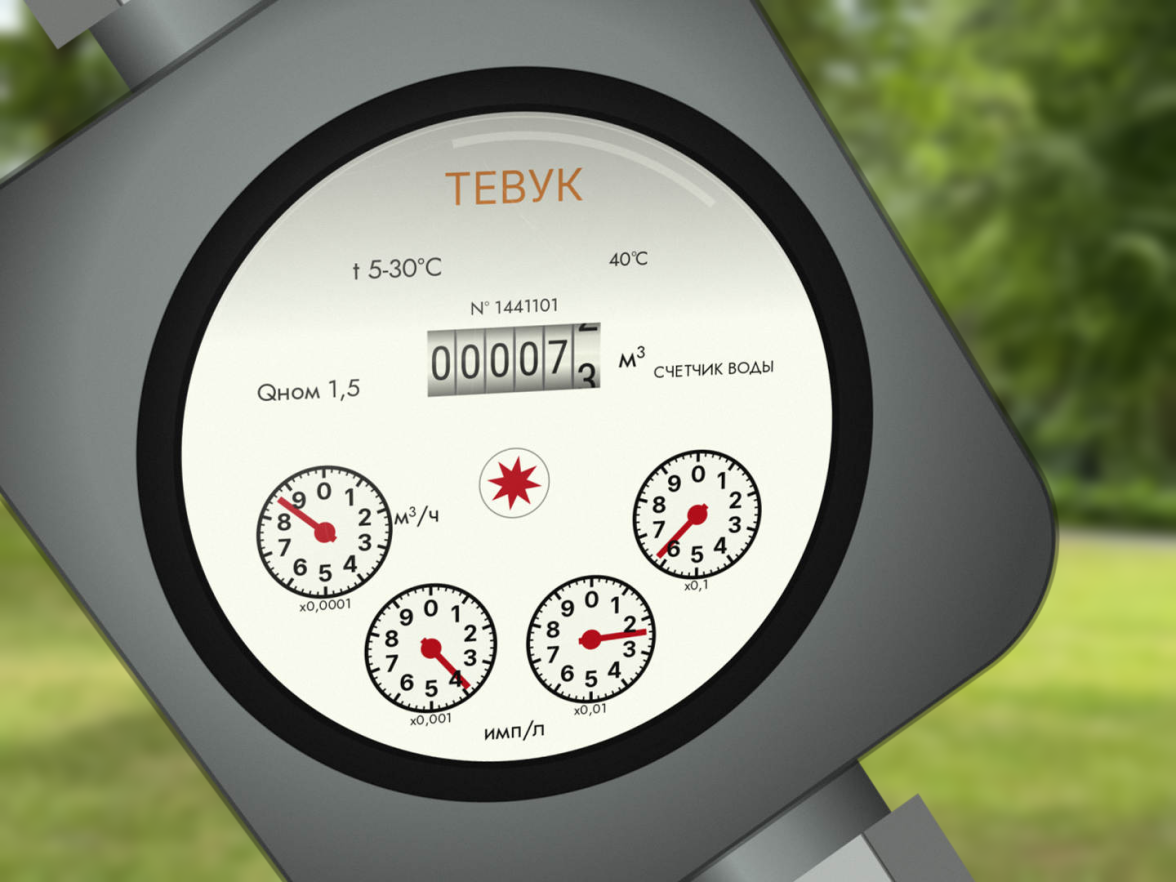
72.6238 m³
